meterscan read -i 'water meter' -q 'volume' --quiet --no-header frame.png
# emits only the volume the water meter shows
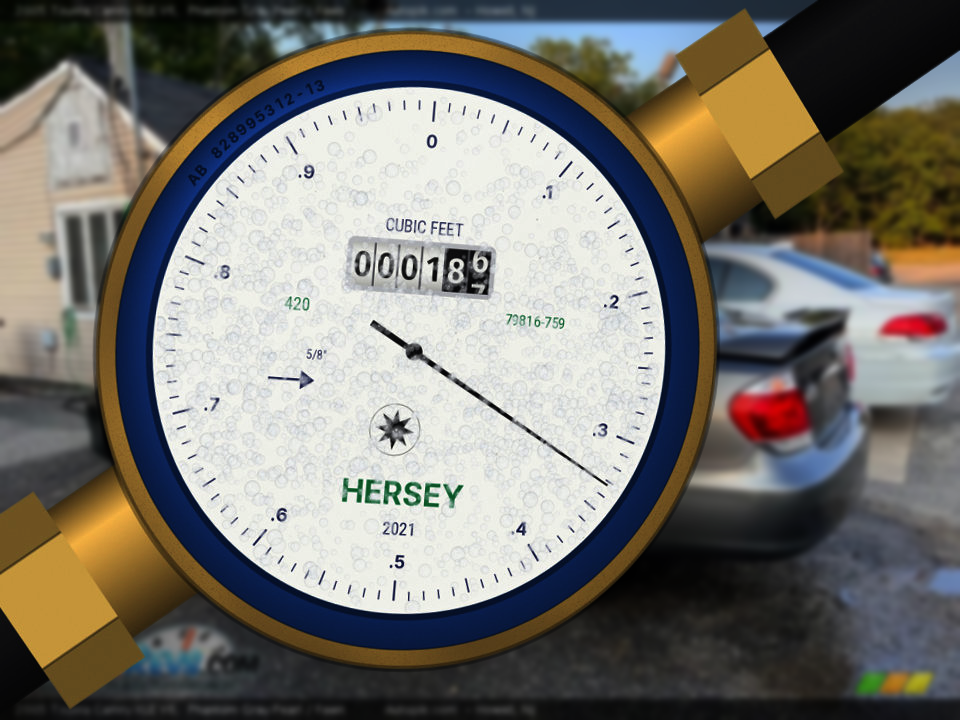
186.33 ft³
